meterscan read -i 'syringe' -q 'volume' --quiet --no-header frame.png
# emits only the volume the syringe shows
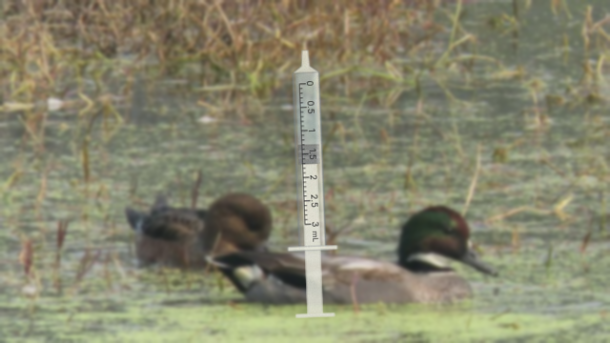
1.3 mL
